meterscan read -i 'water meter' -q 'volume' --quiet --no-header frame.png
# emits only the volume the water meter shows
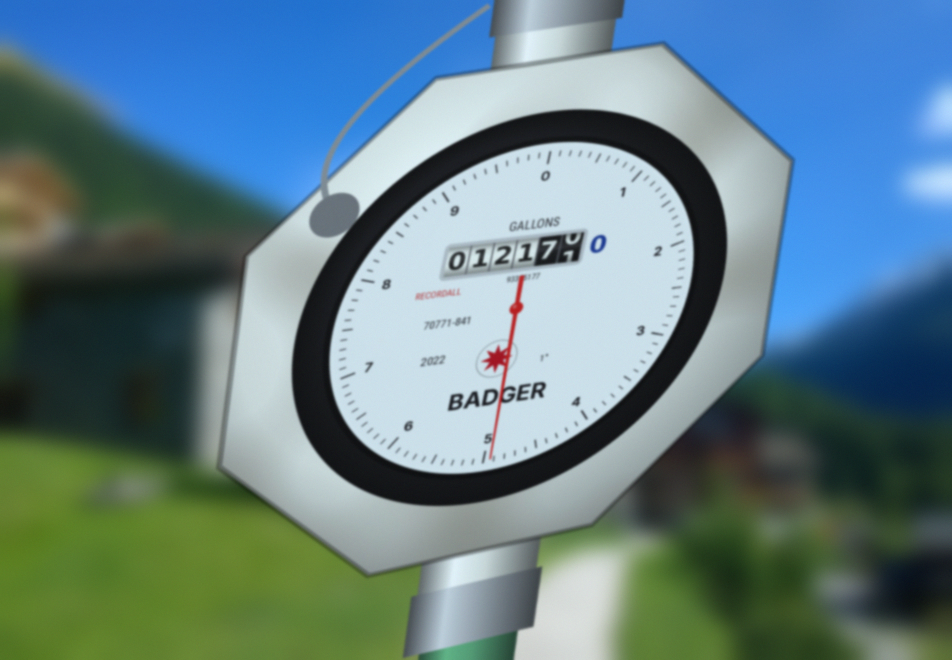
121704.9 gal
